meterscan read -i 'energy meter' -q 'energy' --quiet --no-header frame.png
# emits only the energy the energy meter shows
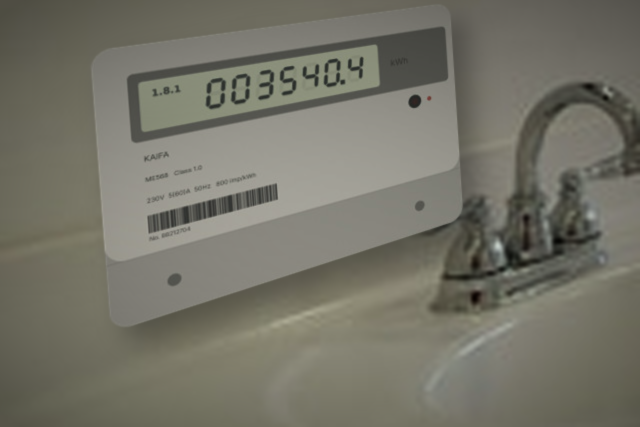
3540.4 kWh
